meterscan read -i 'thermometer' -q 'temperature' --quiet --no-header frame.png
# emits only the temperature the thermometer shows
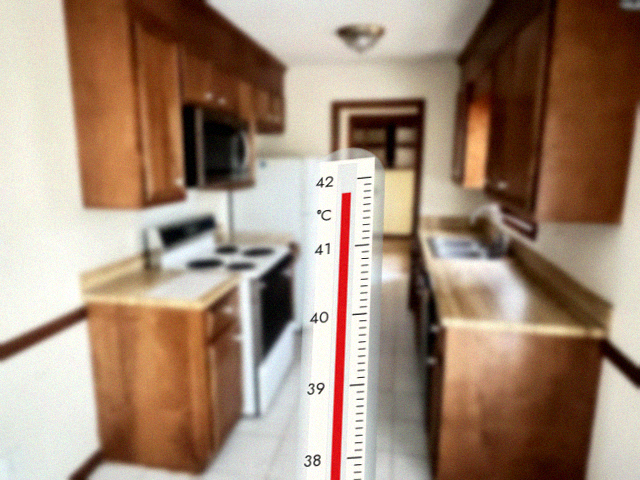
41.8 °C
